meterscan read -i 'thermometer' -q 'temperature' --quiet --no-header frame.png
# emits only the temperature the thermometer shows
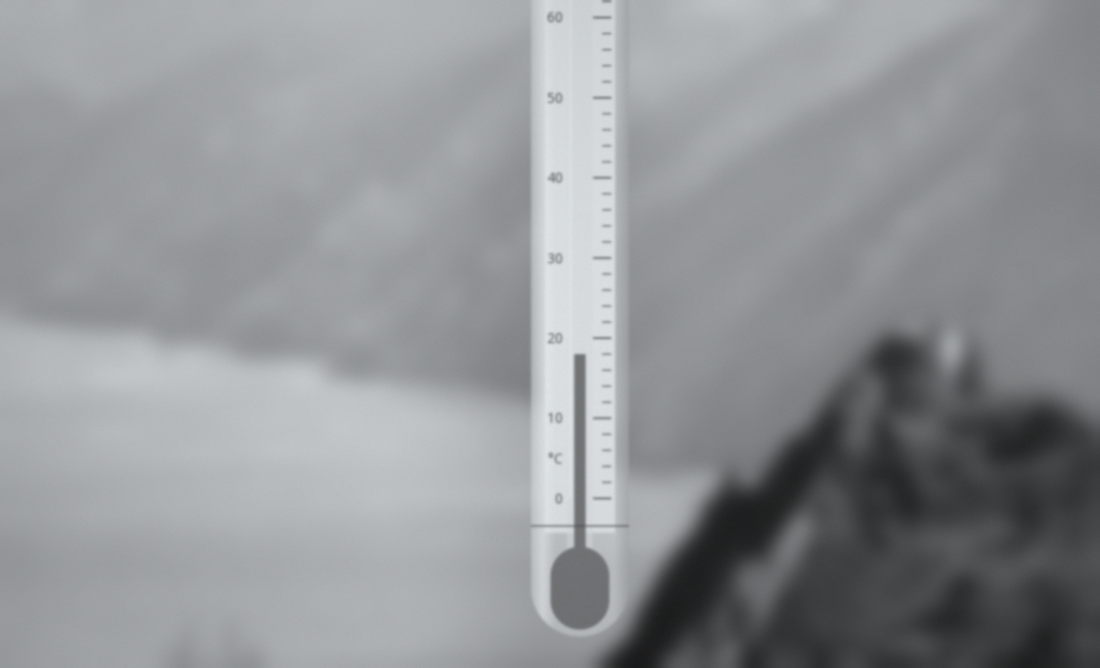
18 °C
